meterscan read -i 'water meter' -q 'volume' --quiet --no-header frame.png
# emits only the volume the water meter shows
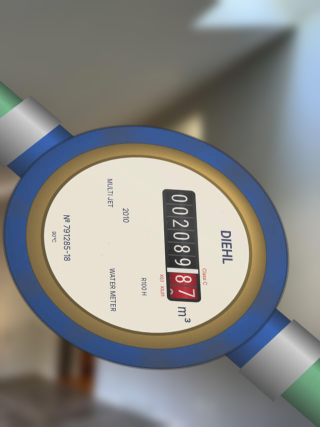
2089.87 m³
